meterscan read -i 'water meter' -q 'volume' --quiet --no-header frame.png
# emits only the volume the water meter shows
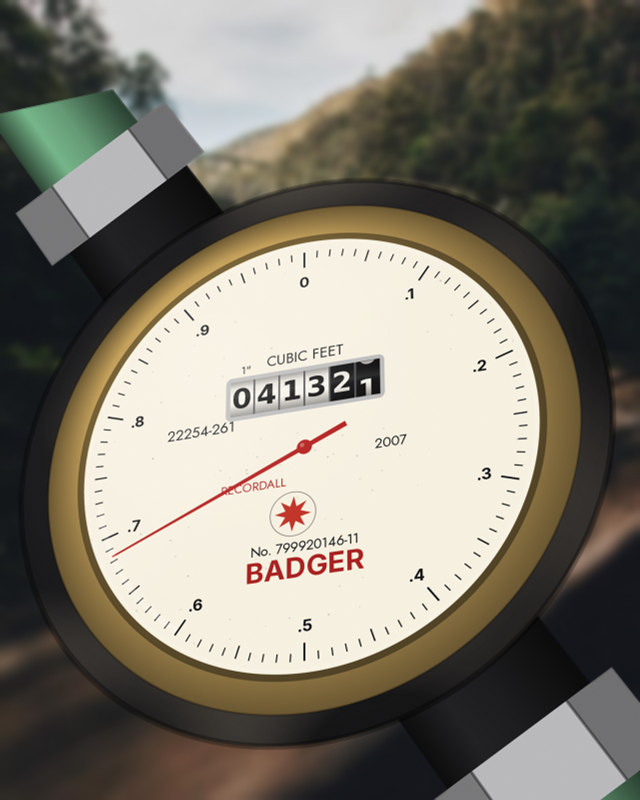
41320.68 ft³
